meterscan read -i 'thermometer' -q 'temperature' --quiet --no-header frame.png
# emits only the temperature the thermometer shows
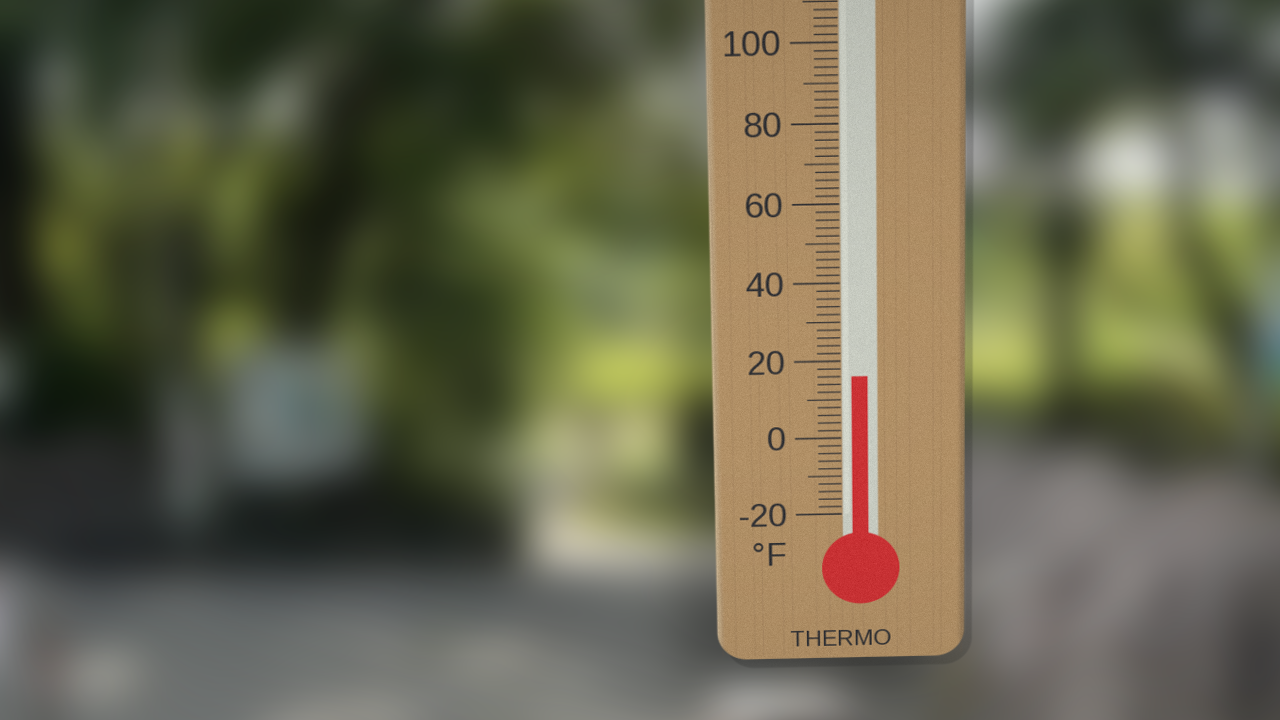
16 °F
